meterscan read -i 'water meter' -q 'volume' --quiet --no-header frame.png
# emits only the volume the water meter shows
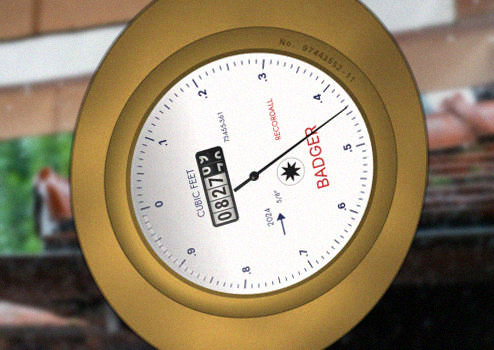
82769.44 ft³
